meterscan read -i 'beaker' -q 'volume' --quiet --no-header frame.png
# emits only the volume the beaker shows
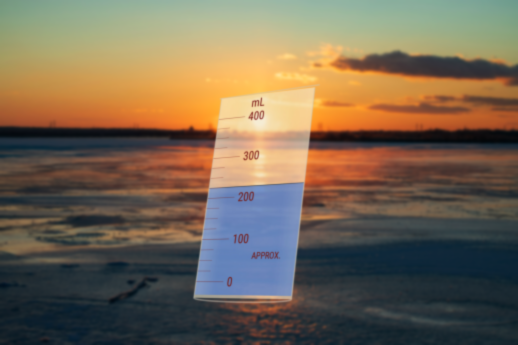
225 mL
